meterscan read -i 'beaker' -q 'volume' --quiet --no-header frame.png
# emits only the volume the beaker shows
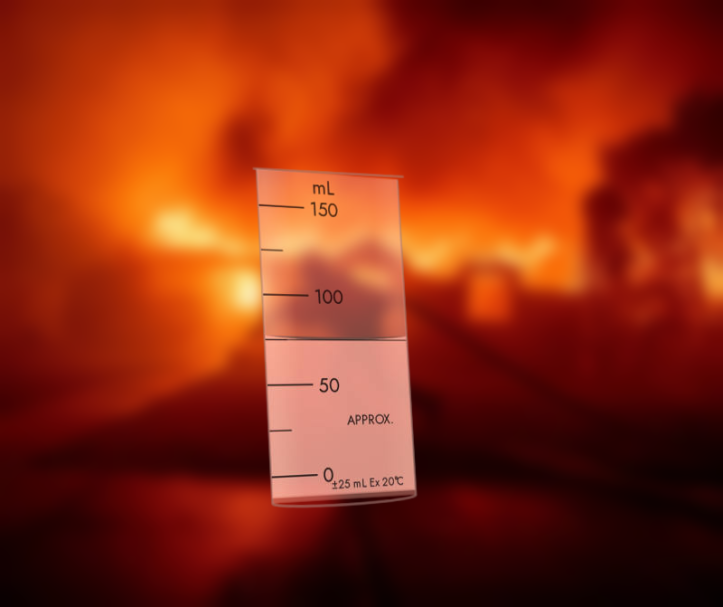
75 mL
